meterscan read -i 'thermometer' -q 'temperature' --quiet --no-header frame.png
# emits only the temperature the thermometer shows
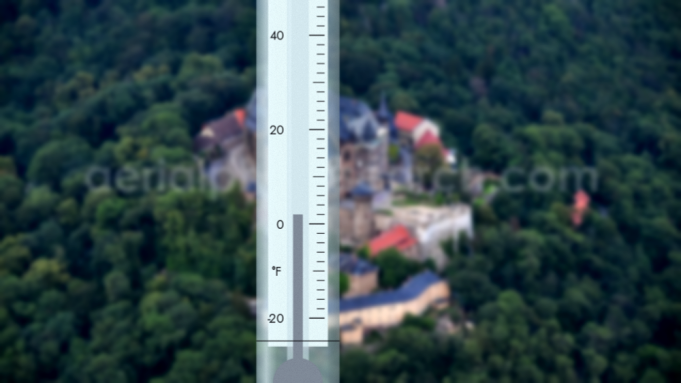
2 °F
